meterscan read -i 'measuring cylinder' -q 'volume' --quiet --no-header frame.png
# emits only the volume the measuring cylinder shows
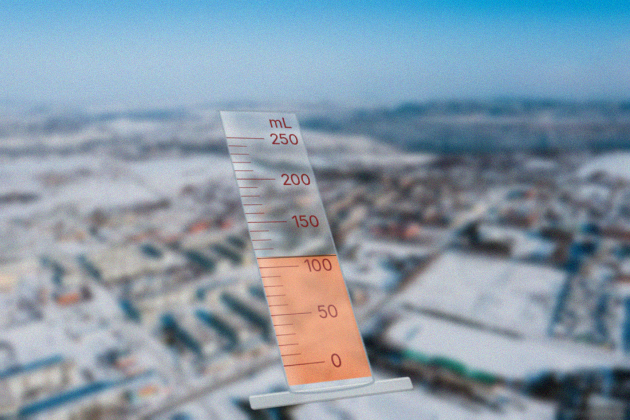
110 mL
